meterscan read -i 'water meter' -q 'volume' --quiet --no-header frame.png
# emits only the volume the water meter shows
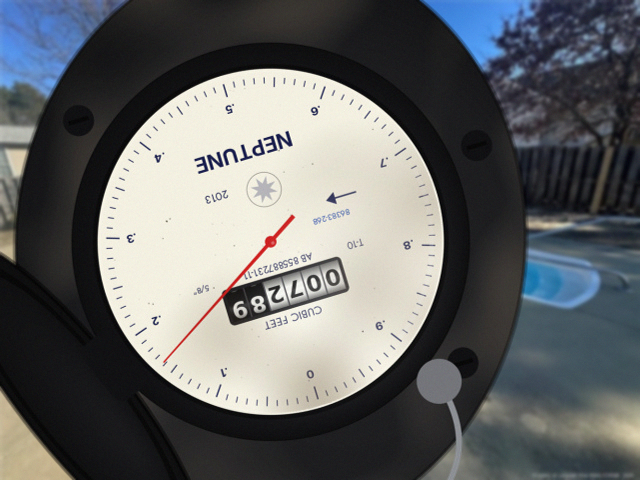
7289.16 ft³
